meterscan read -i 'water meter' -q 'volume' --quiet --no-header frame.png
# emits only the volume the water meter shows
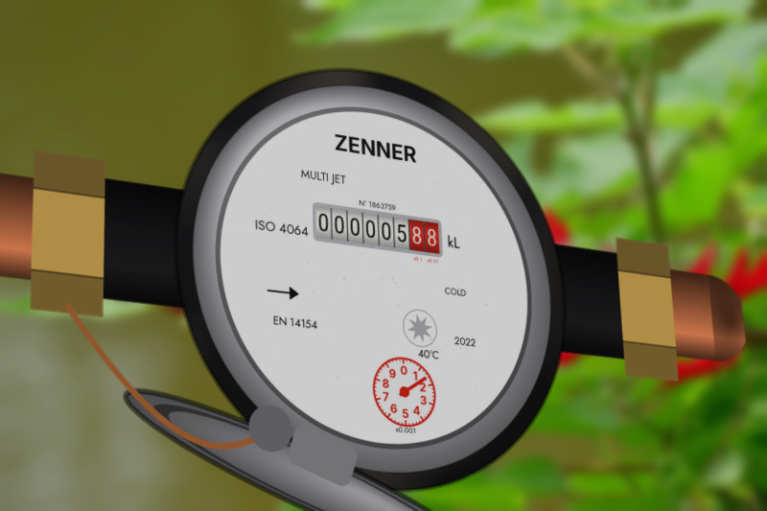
5.881 kL
